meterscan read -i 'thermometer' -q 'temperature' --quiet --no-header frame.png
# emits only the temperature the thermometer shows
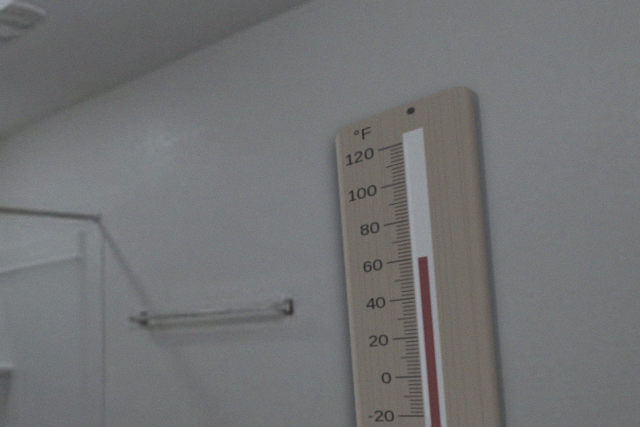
60 °F
